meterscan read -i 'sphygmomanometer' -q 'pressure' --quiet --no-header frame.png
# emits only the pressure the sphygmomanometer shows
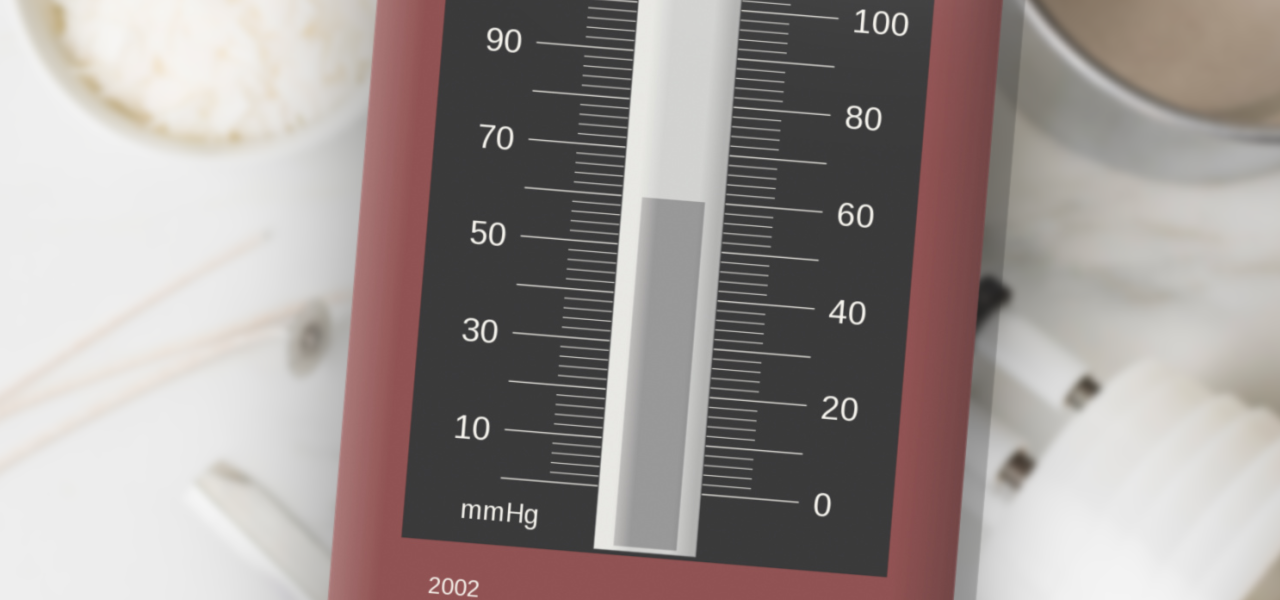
60 mmHg
